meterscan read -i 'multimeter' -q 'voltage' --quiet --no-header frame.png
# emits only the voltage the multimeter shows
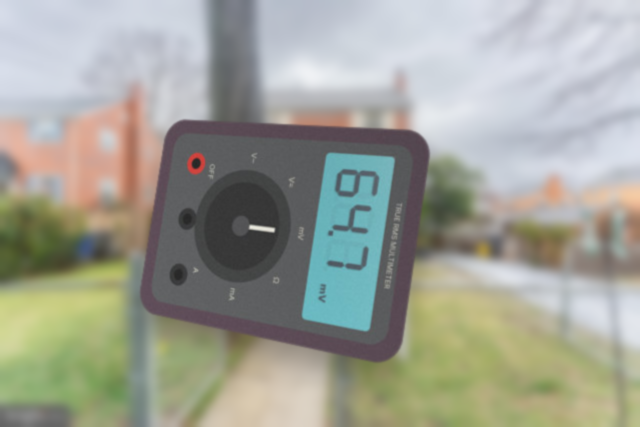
64.7 mV
